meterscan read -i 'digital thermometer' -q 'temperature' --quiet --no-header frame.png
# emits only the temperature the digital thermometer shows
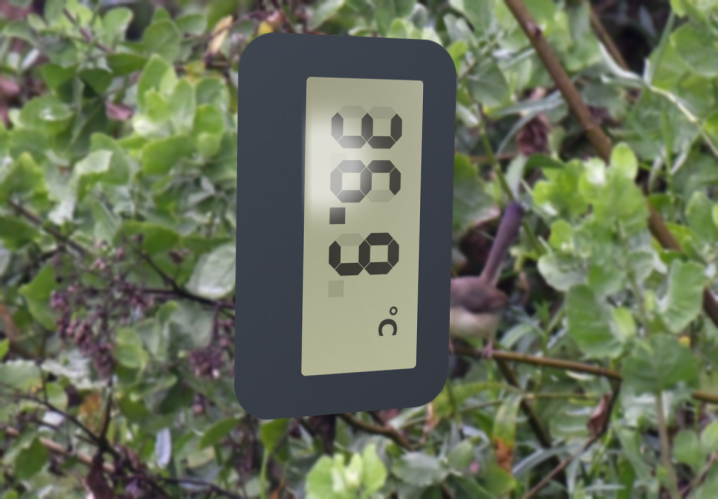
36.9 °C
